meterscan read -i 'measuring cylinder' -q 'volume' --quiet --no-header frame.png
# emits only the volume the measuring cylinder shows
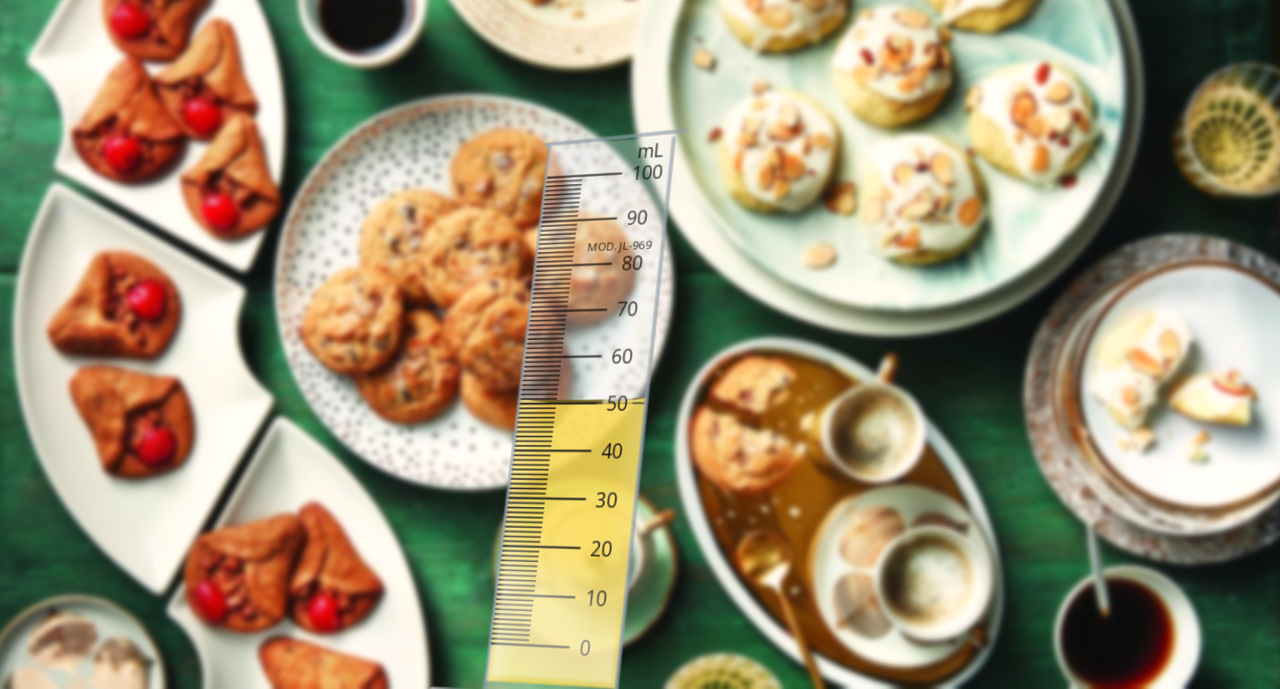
50 mL
